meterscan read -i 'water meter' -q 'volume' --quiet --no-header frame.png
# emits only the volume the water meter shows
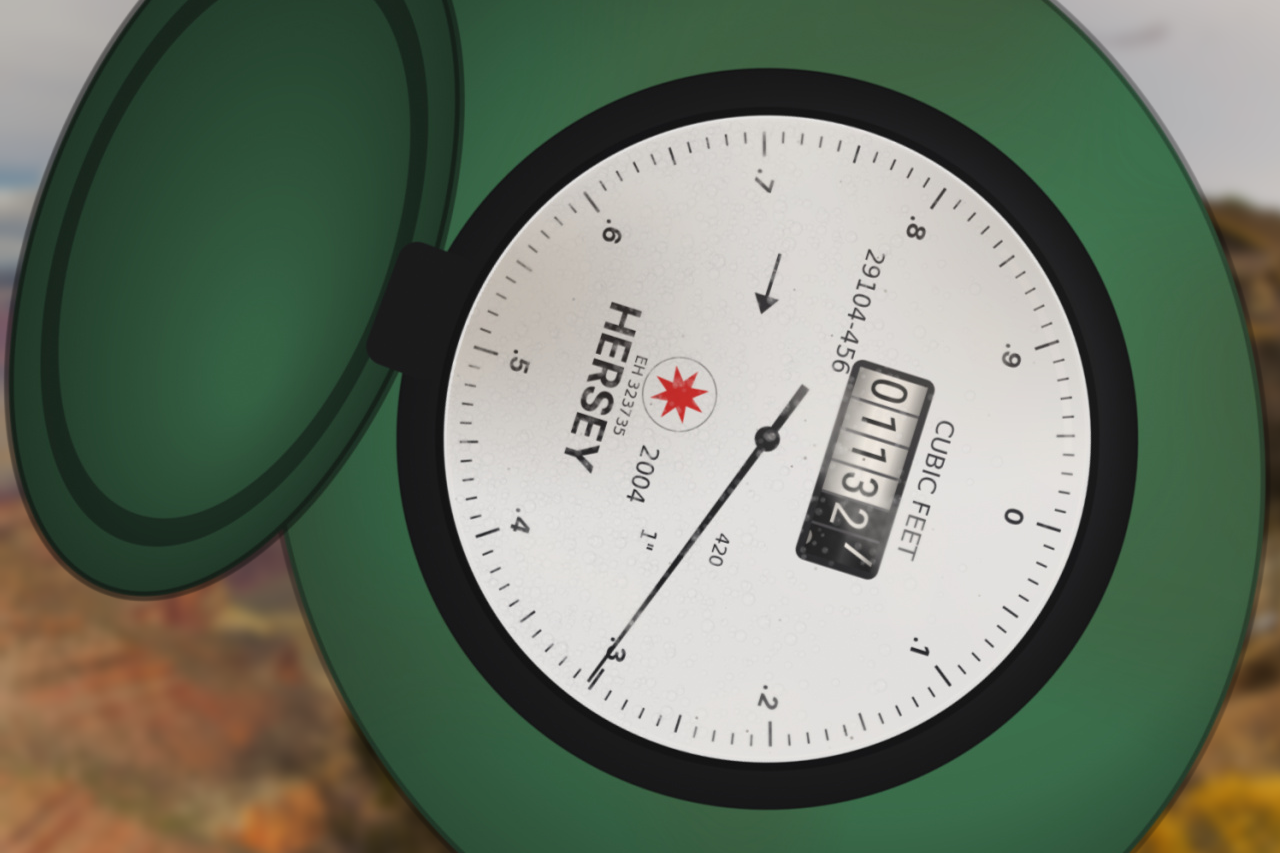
11327.30 ft³
